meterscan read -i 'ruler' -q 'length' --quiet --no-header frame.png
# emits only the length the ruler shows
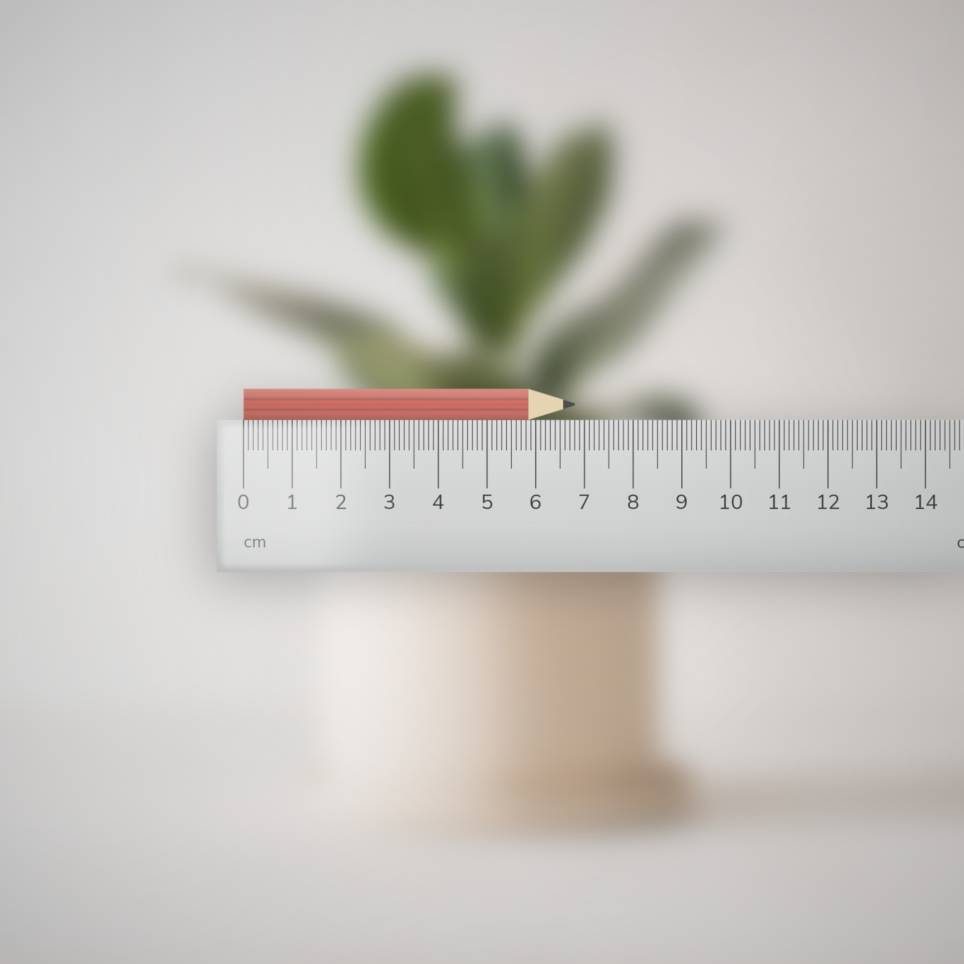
6.8 cm
